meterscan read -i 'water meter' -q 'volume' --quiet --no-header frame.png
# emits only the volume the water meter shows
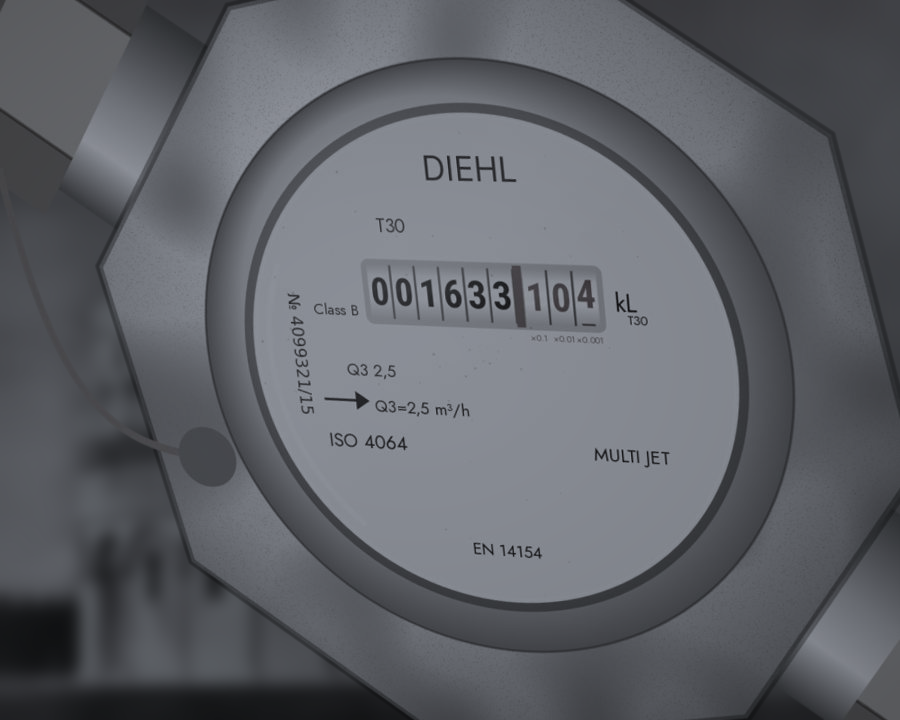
1633.104 kL
